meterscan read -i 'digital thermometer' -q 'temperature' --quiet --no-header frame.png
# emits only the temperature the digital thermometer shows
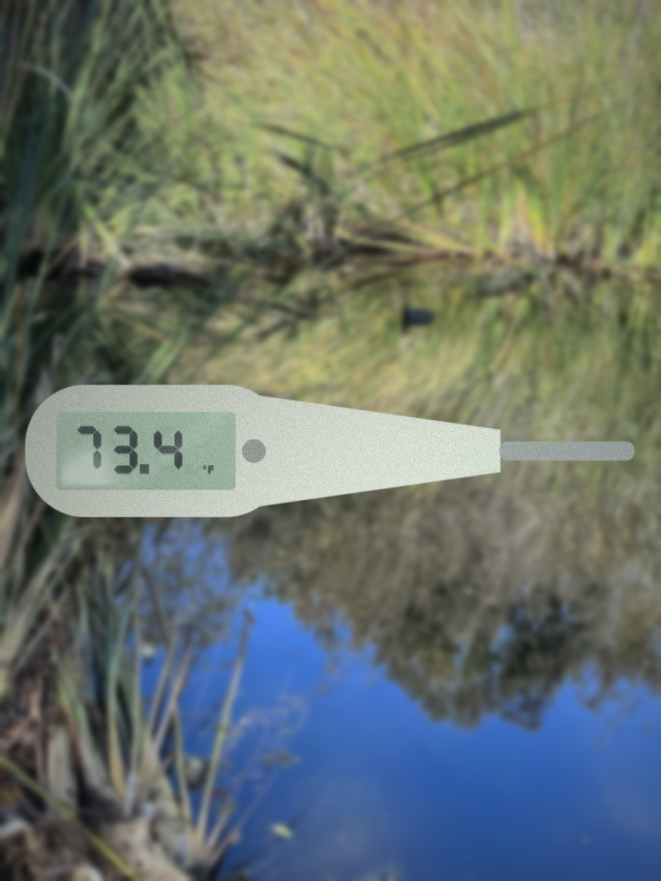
73.4 °F
